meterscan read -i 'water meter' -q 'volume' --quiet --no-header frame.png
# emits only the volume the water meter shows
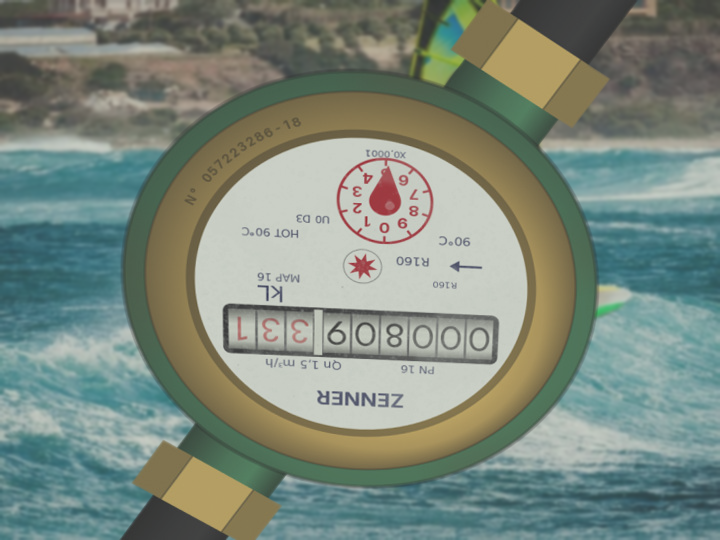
809.3315 kL
